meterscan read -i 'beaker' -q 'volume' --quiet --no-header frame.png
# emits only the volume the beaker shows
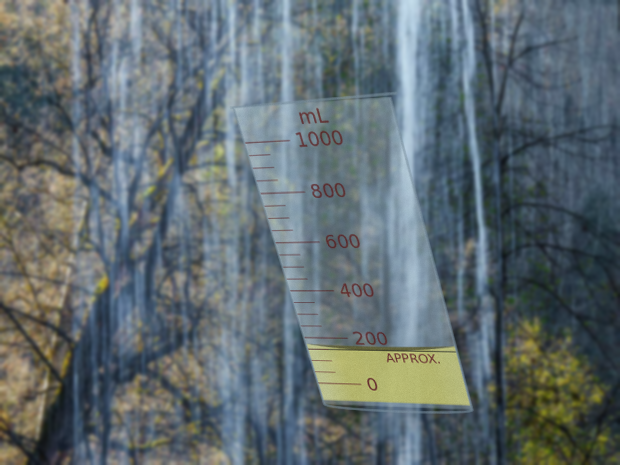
150 mL
